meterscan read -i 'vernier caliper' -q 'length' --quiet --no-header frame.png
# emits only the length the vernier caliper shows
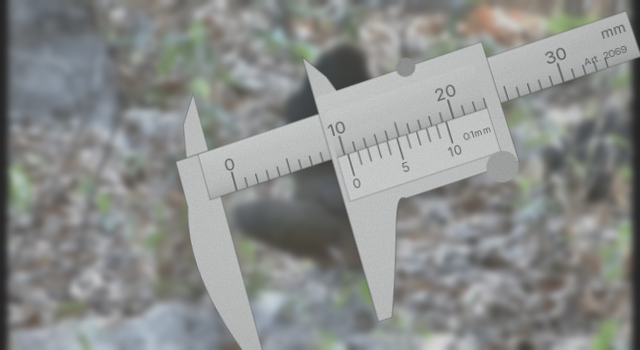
10.3 mm
